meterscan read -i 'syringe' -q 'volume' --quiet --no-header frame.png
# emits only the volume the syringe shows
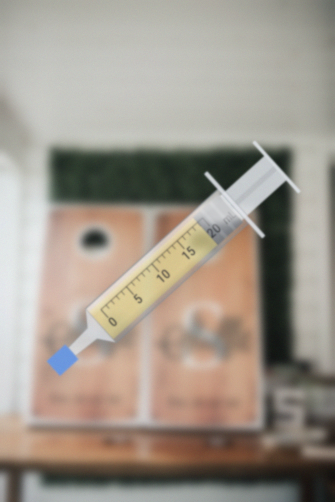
19 mL
